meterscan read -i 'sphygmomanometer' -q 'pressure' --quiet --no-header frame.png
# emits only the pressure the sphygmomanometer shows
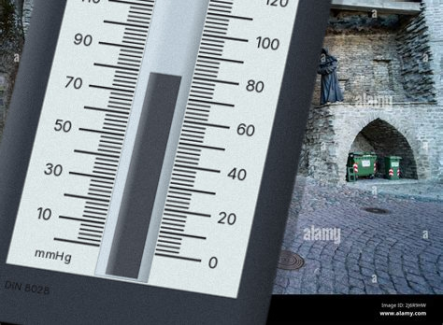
80 mmHg
